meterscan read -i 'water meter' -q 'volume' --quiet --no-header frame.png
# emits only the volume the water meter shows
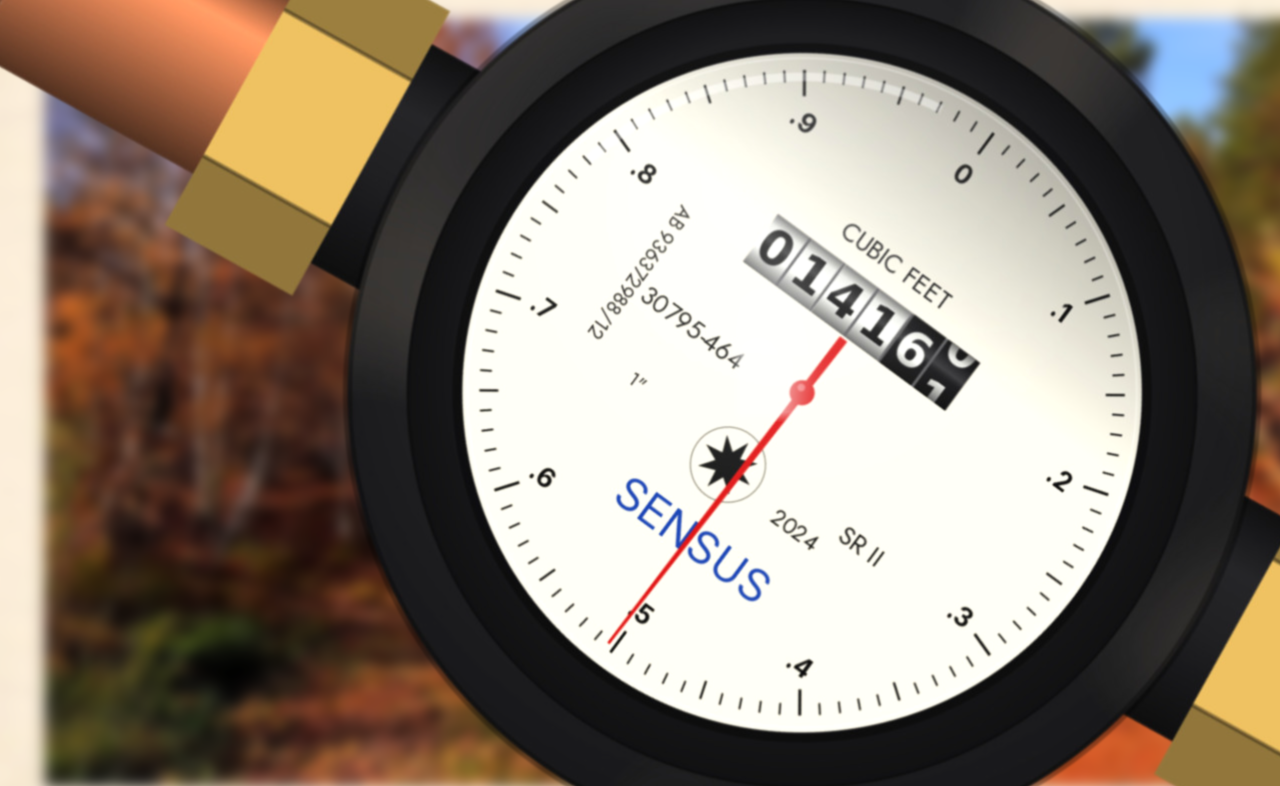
14160.50 ft³
